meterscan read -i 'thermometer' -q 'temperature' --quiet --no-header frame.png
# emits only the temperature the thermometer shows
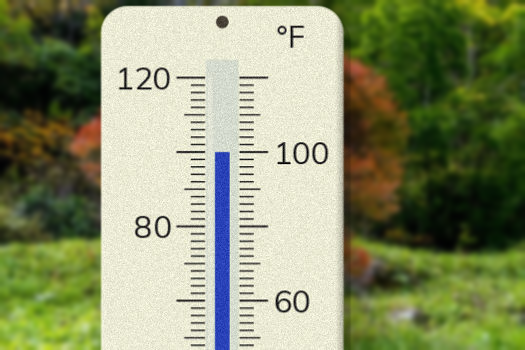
100 °F
